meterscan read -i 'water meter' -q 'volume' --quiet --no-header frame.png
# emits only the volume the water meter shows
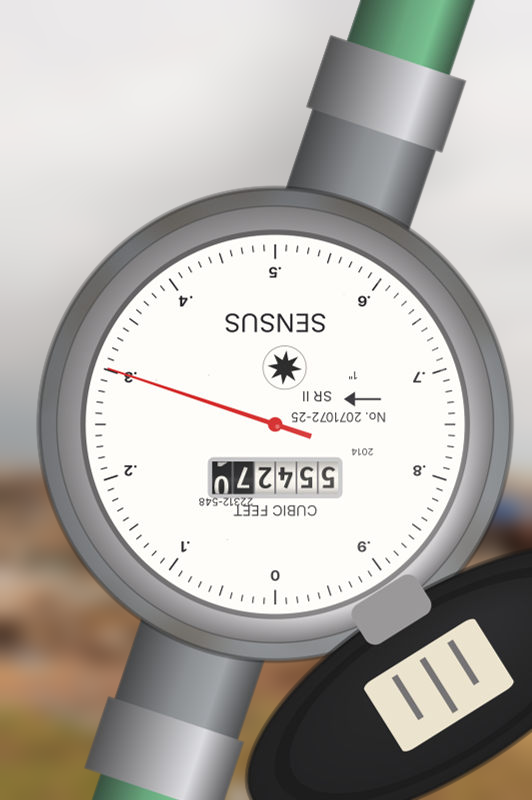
554270.30 ft³
